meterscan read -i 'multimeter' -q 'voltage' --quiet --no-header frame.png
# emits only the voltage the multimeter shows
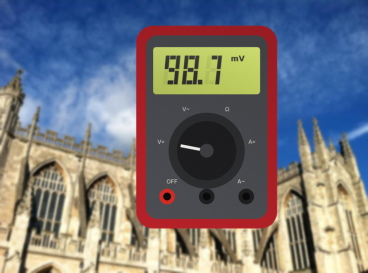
98.7 mV
